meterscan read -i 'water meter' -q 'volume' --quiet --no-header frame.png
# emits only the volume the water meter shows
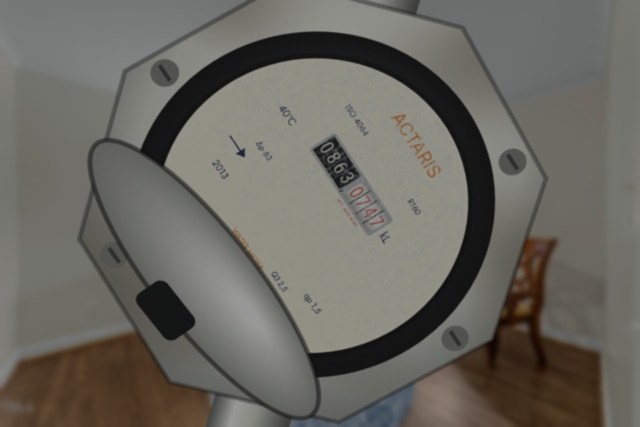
863.0747 kL
